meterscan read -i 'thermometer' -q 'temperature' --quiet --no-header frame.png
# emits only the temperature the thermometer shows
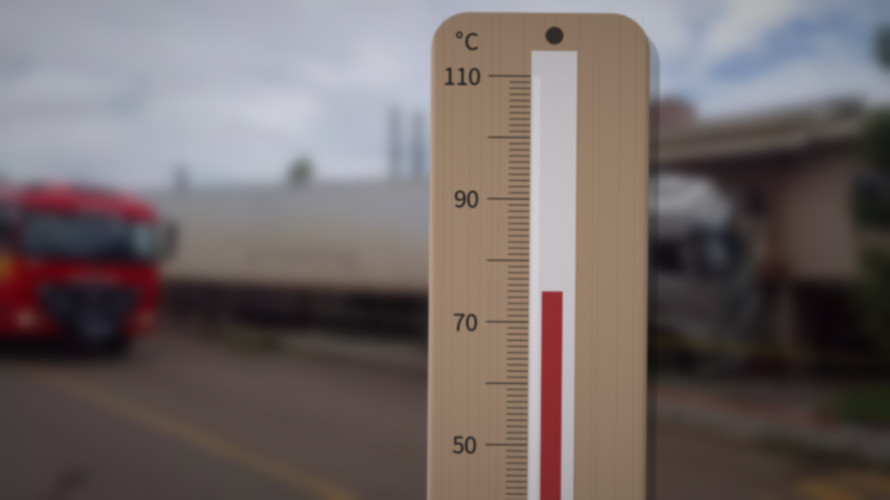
75 °C
